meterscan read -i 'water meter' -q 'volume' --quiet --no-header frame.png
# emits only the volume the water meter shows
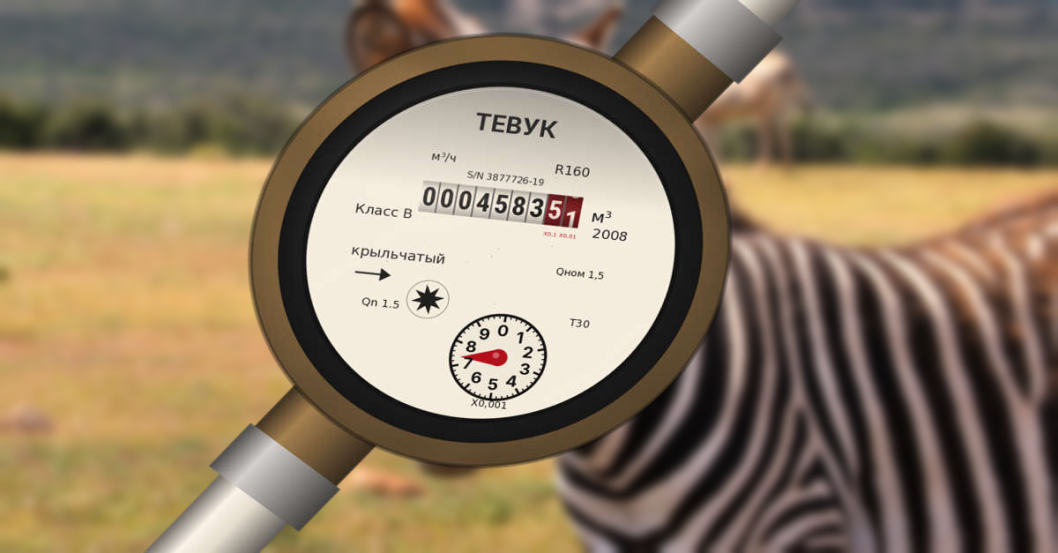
4583.507 m³
